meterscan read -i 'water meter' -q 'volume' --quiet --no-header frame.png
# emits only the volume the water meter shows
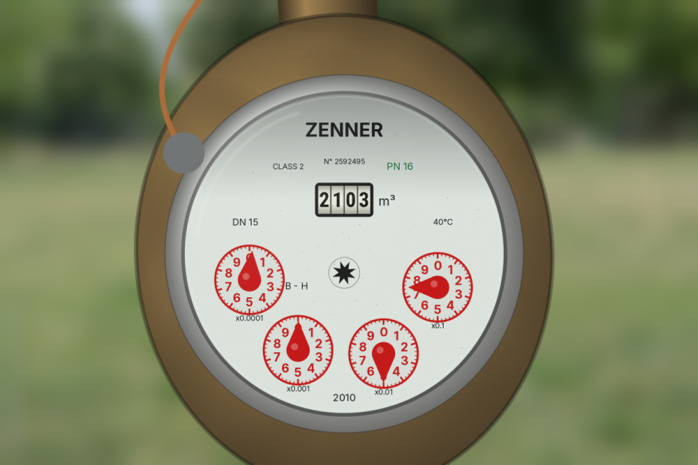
2103.7500 m³
